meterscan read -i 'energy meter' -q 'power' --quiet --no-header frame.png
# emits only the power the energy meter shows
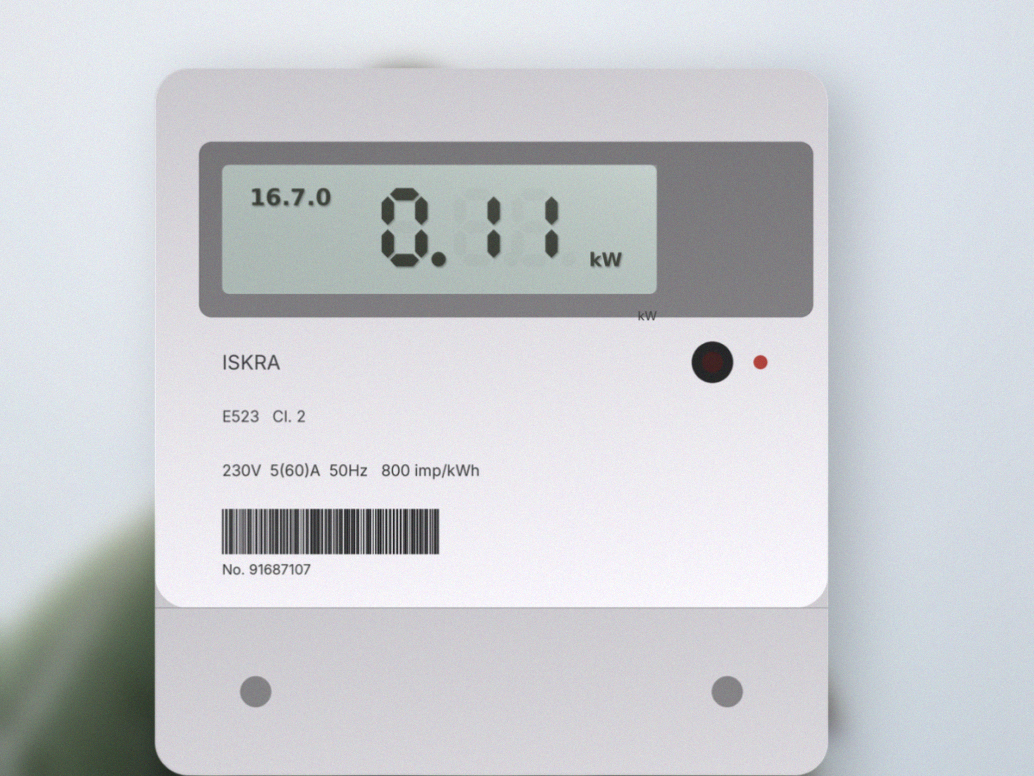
0.11 kW
